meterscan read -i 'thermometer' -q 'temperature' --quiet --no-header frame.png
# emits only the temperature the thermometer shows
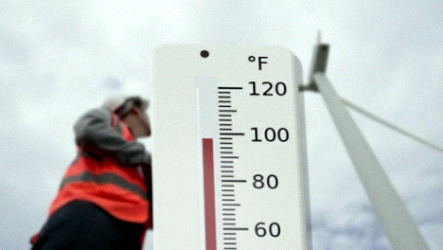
98 °F
